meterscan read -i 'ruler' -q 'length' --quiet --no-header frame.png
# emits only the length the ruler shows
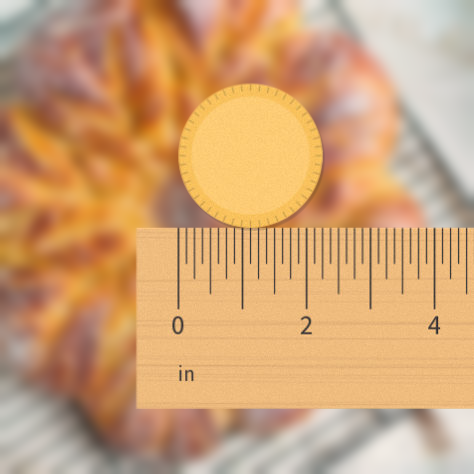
2.25 in
